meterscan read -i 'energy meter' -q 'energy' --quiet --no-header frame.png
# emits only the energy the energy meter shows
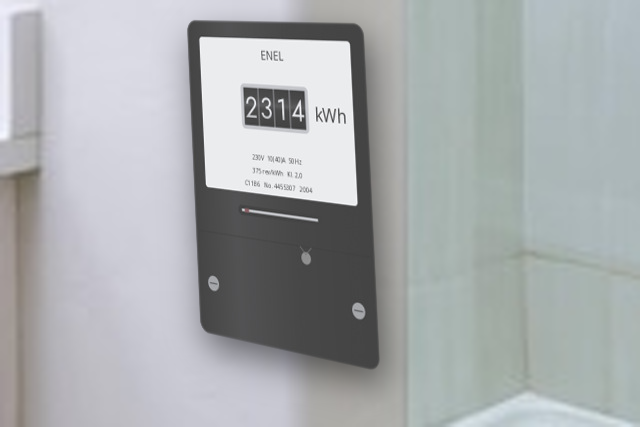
2314 kWh
